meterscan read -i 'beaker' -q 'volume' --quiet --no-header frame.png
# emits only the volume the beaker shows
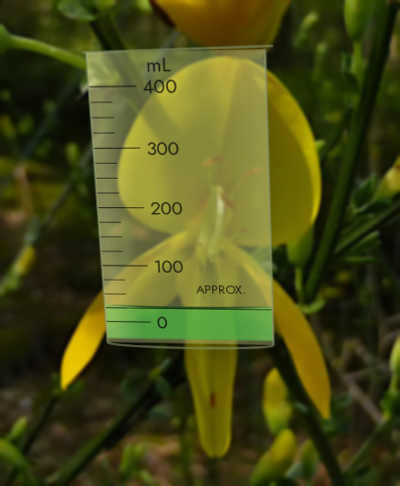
25 mL
